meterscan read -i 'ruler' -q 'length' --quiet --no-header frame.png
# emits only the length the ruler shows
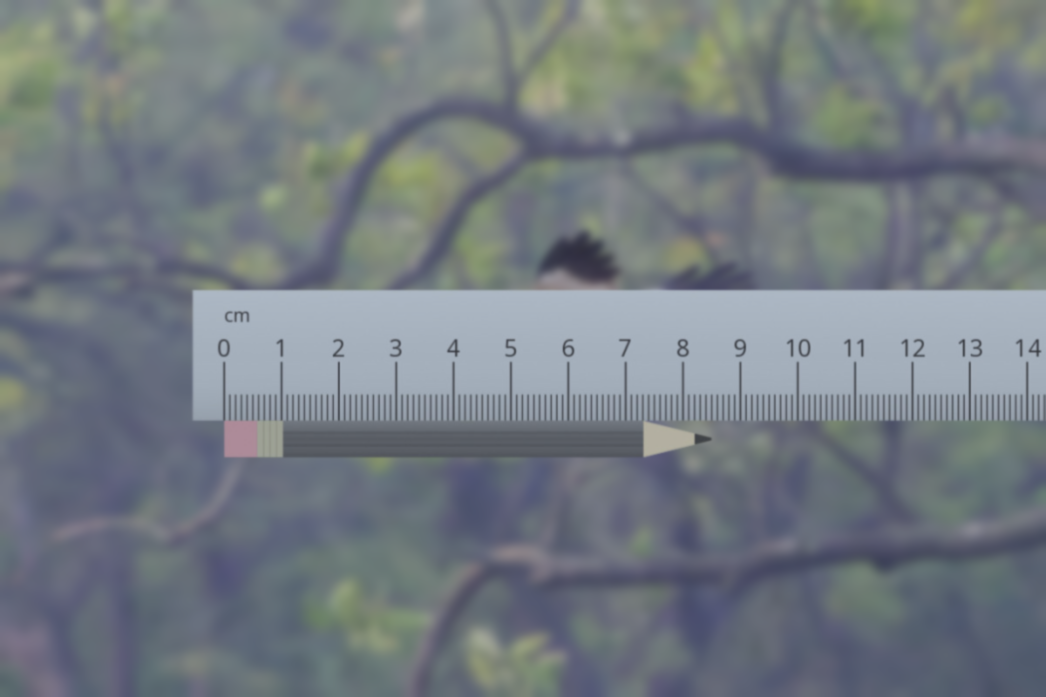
8.5 cm
